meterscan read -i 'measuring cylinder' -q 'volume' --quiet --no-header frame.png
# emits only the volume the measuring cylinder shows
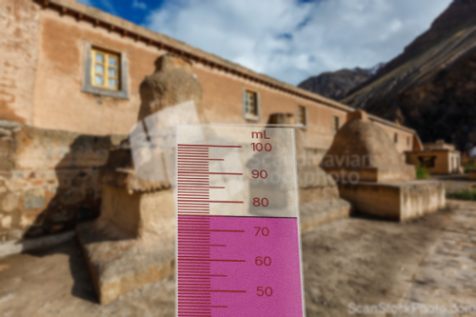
75 mL
